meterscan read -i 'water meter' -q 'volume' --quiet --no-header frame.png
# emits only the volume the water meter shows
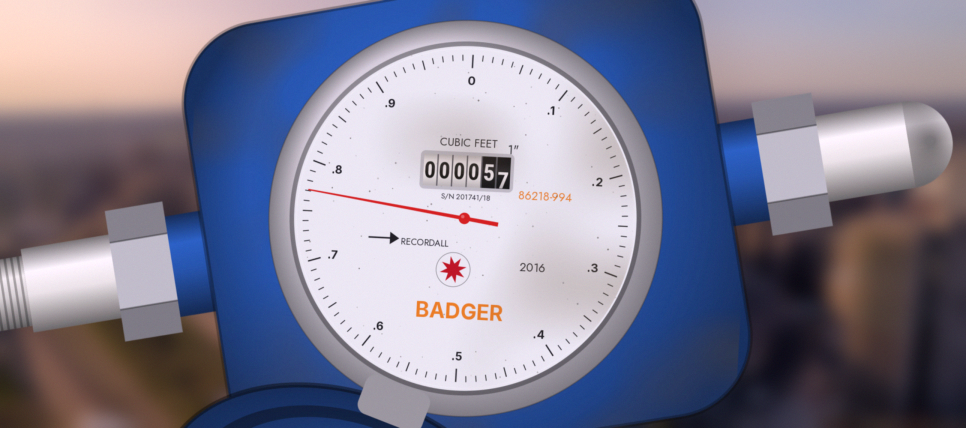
56.77 ft³
